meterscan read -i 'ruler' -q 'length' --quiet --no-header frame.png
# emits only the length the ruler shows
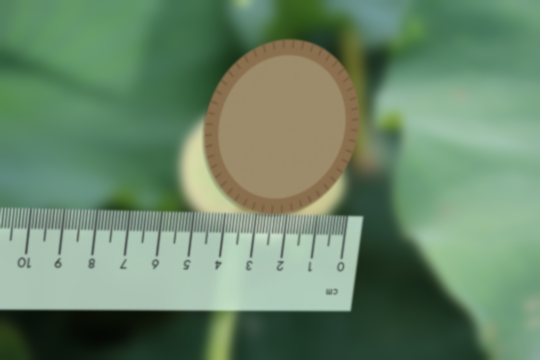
5 cm
